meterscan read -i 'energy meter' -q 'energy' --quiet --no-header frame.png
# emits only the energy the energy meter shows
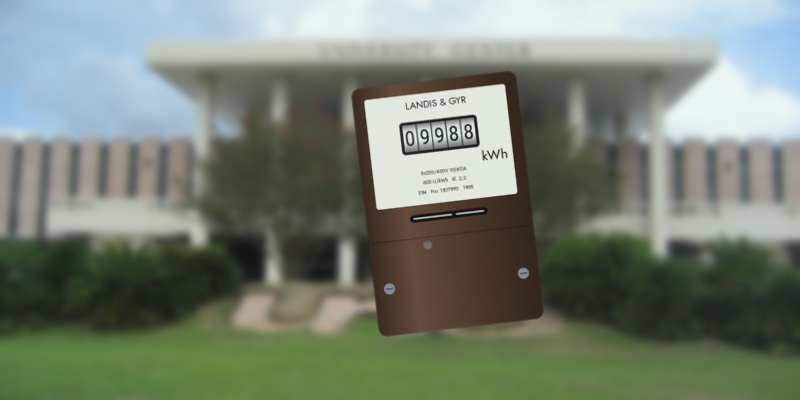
9988 kWh
